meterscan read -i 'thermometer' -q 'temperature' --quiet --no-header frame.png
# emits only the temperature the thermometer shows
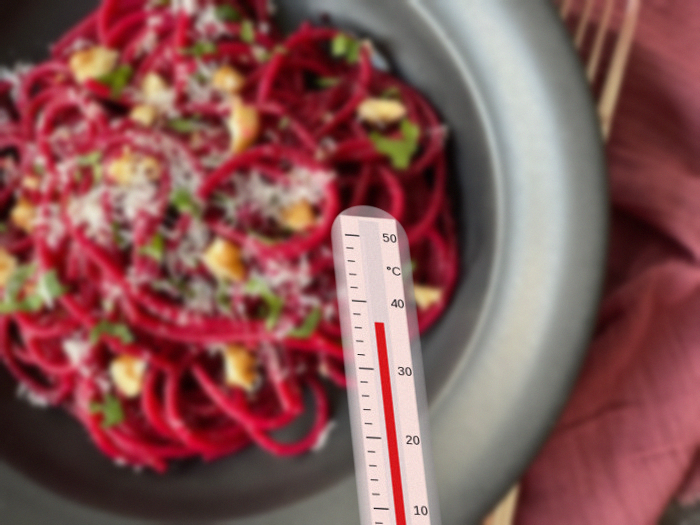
37 °C
